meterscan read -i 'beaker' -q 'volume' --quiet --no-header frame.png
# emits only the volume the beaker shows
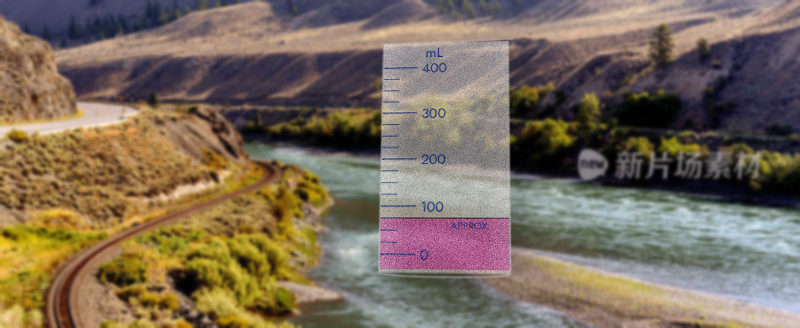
75 mL
